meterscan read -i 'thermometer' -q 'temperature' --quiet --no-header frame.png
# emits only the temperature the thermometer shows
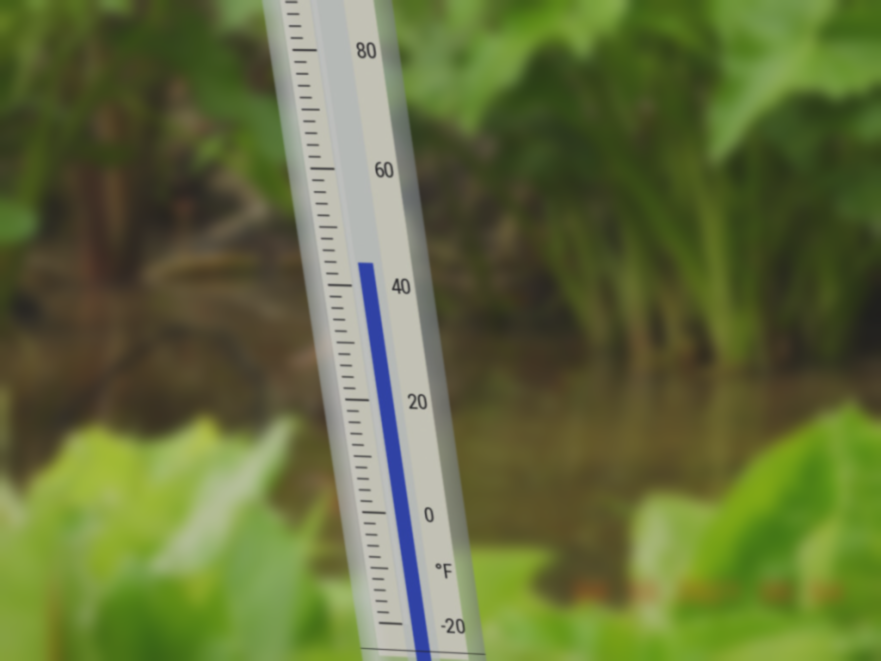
44 °F
